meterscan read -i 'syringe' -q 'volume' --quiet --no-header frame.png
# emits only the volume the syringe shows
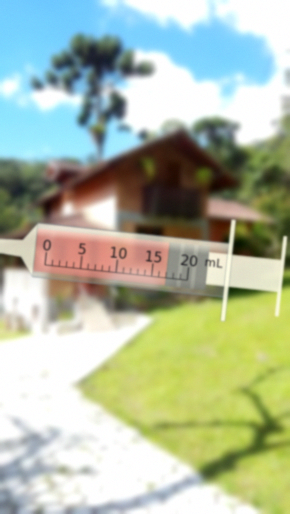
17 mL
